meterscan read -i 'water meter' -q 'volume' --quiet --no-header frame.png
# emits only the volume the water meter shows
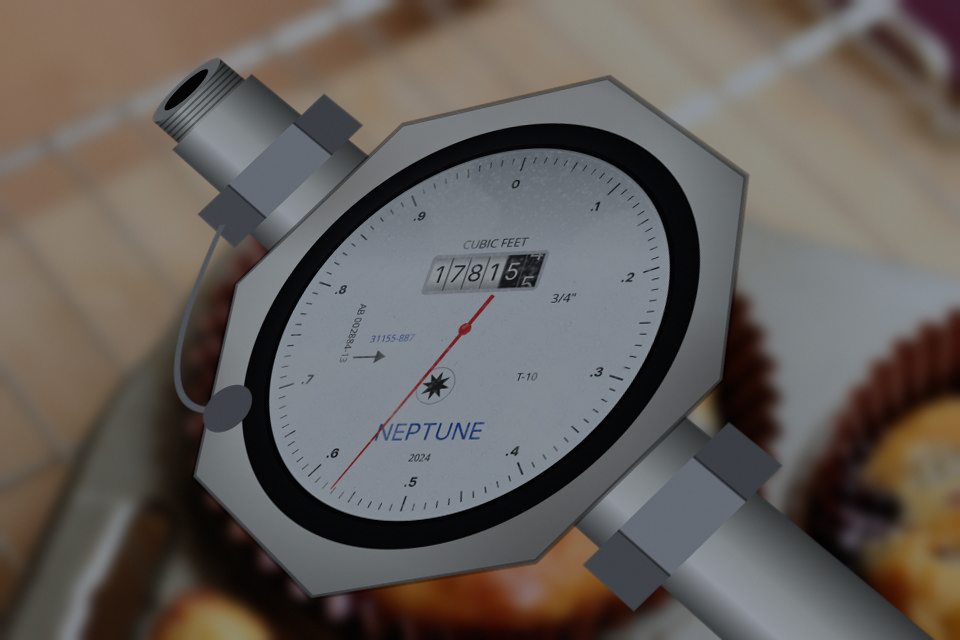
178154.57 ft³
